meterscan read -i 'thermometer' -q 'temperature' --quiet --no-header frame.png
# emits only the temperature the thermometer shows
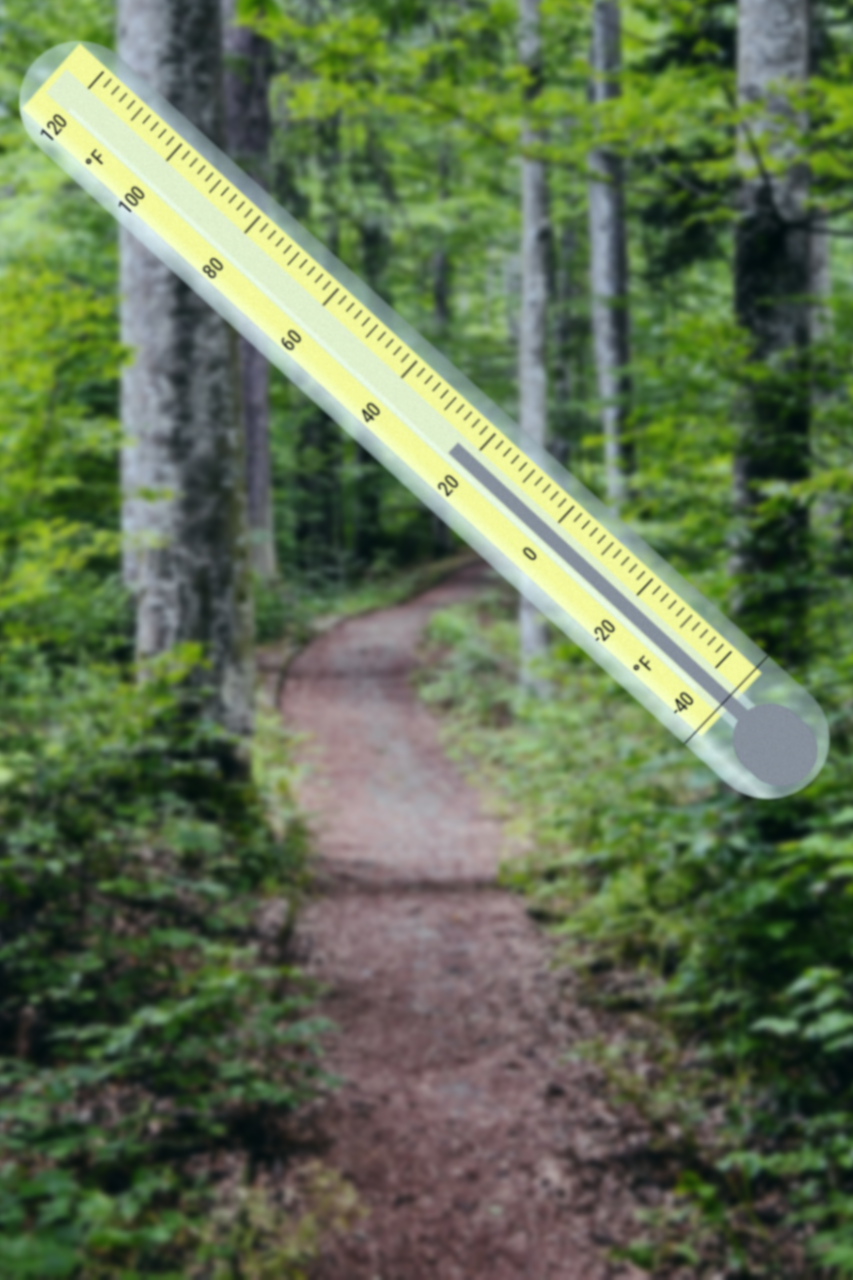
24 °F
